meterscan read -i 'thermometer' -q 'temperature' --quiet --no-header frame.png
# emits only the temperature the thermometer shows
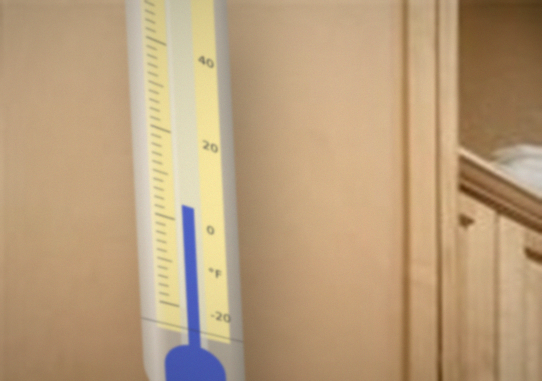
4 °F
